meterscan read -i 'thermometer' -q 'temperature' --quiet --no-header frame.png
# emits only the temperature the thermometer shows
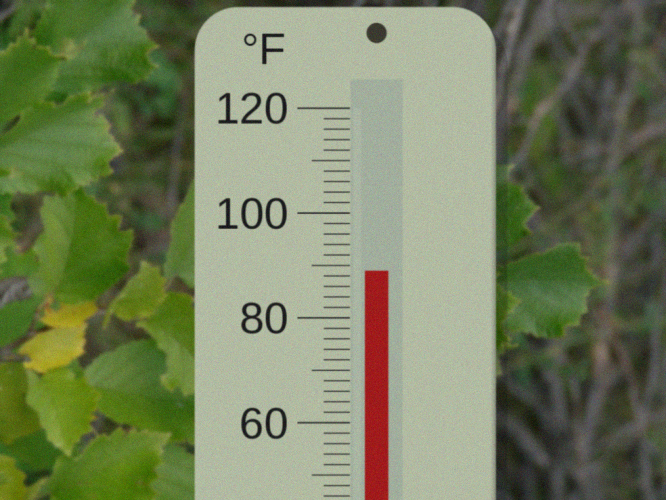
89 °F
